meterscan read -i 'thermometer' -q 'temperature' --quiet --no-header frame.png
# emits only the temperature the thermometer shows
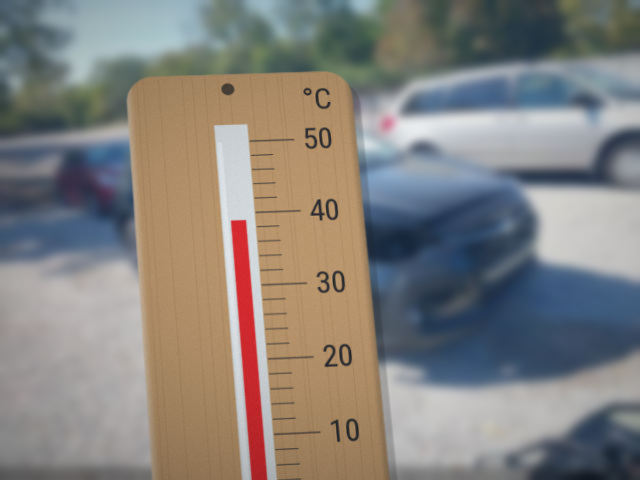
39 °C
